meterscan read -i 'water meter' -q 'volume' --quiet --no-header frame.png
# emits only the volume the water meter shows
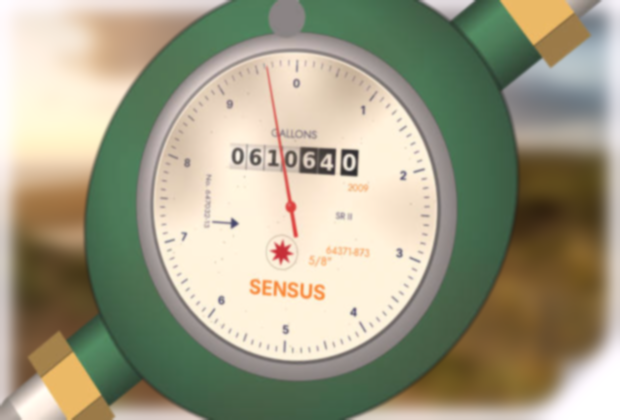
610639.6 gal
